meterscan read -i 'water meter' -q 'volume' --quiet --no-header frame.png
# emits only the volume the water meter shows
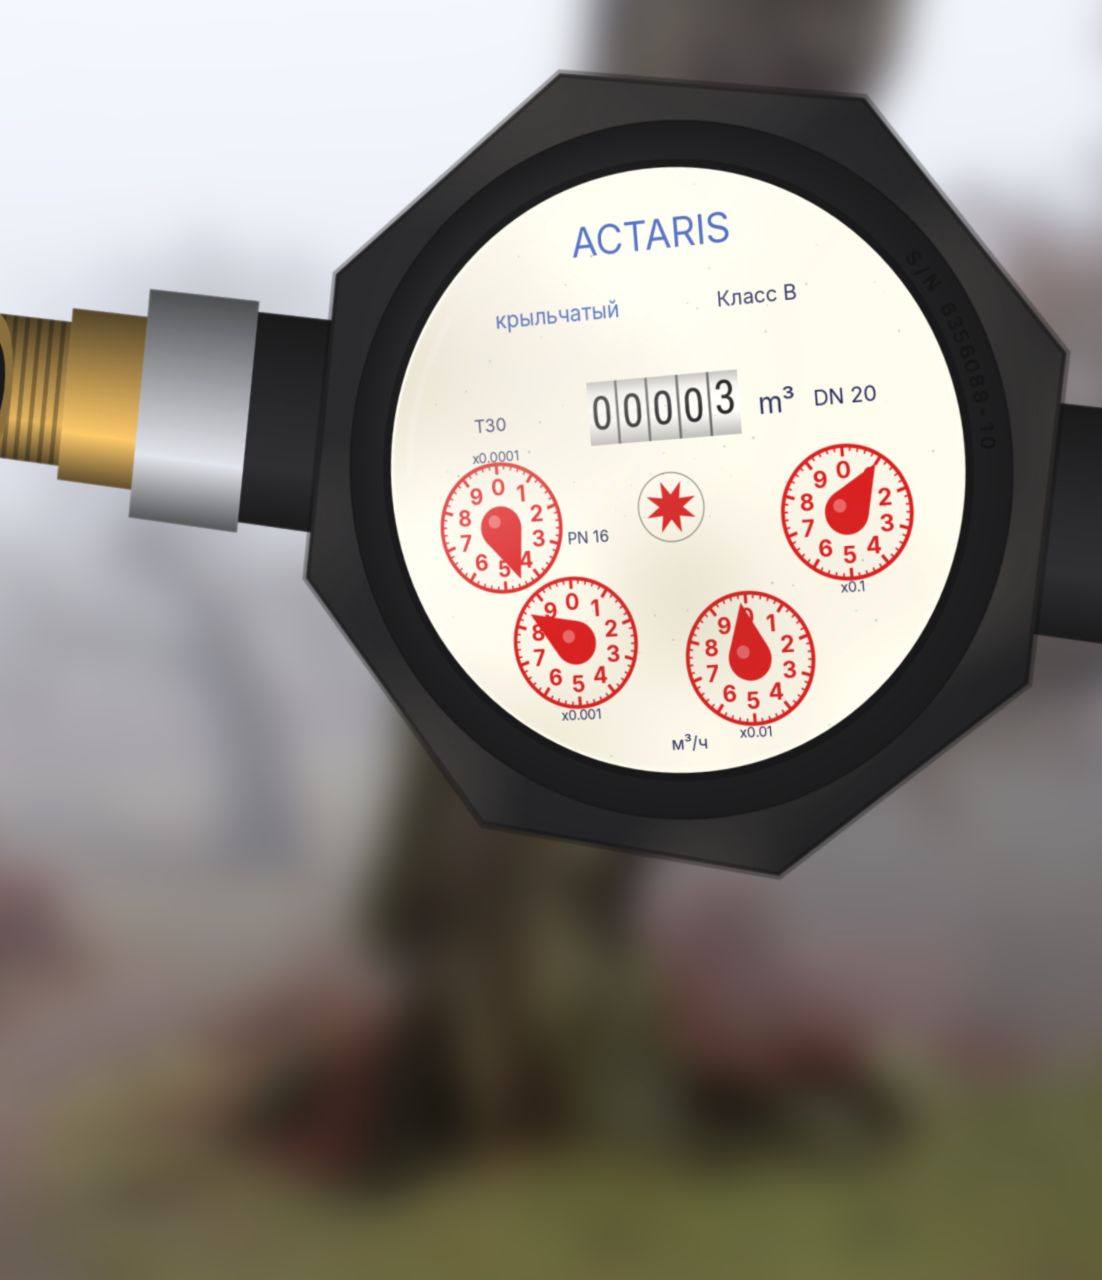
3.0984 m³
